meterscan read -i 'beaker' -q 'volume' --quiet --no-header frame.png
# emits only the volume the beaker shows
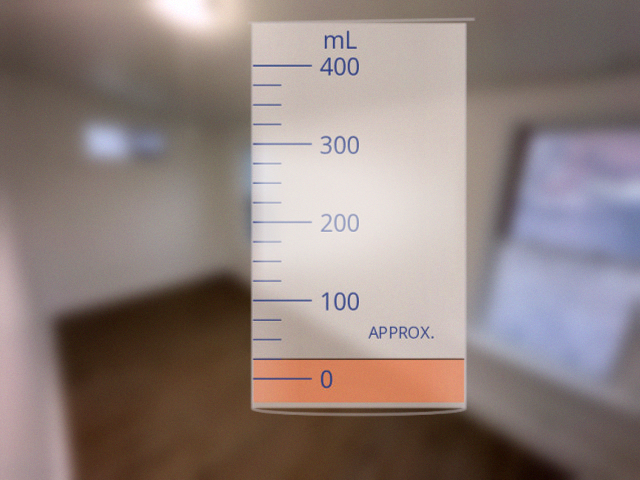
25 mL
